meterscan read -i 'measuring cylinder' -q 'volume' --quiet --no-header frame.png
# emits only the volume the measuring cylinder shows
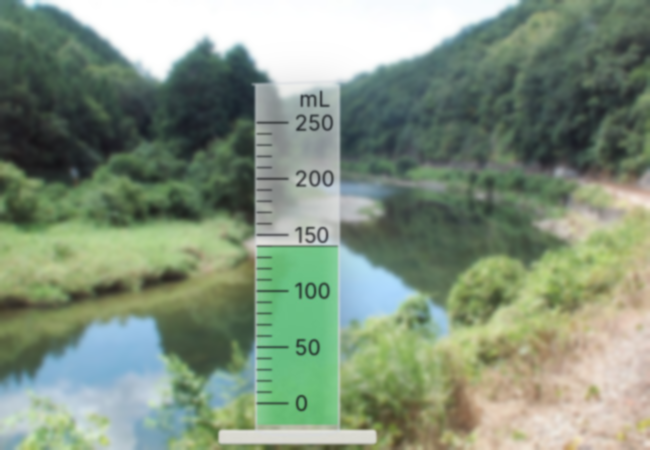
140 mL
